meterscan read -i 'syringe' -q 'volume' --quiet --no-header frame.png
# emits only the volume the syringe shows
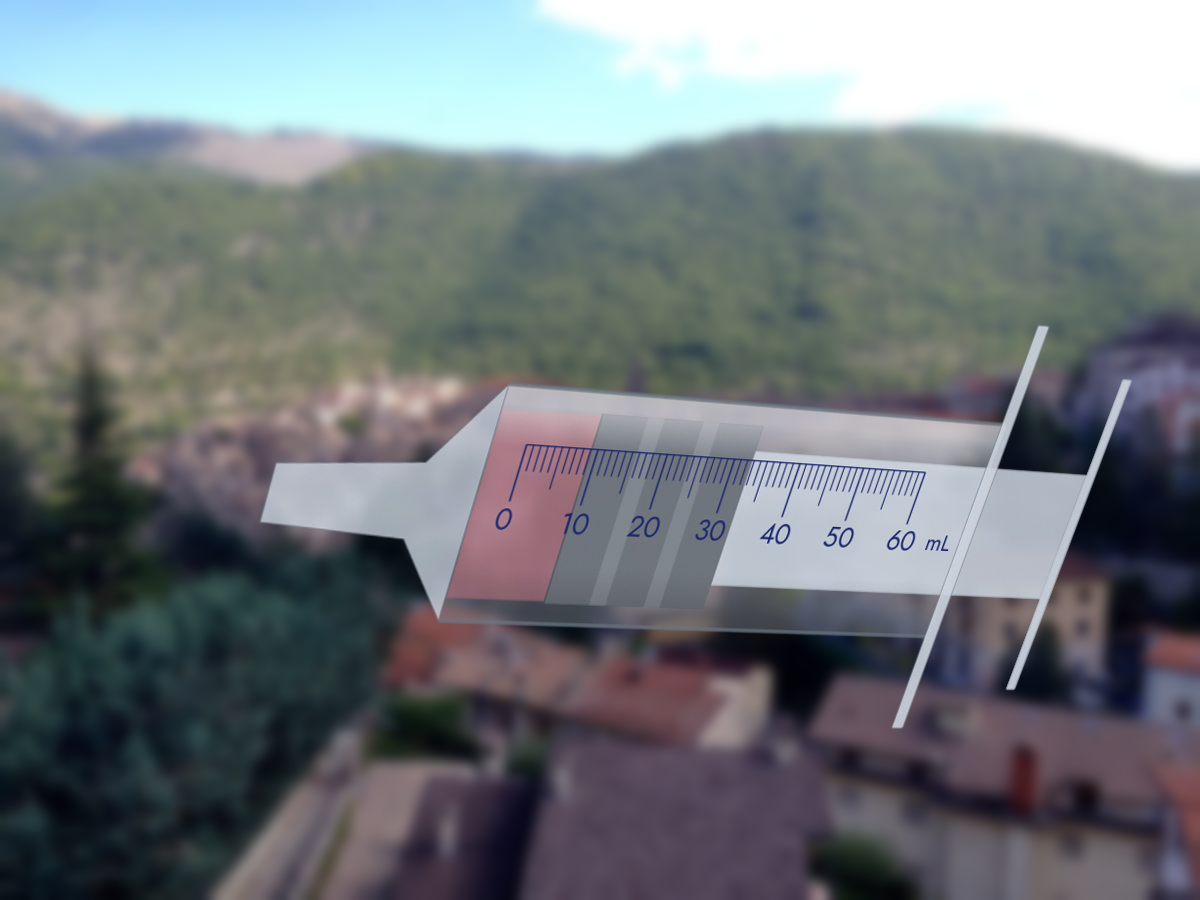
9 mL
